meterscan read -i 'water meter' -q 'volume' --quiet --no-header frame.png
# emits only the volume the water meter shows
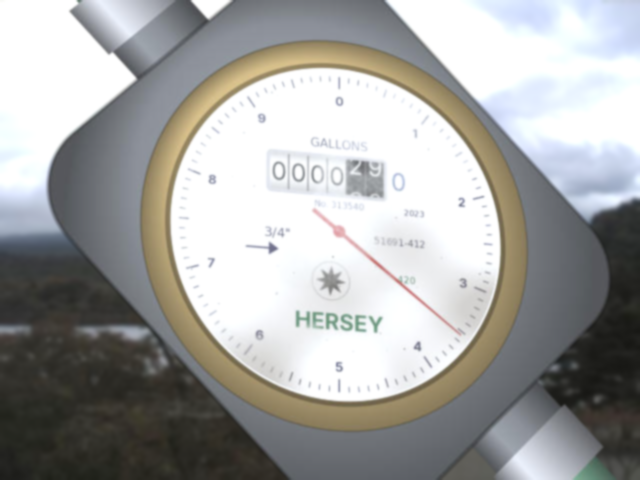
293.5 gal
